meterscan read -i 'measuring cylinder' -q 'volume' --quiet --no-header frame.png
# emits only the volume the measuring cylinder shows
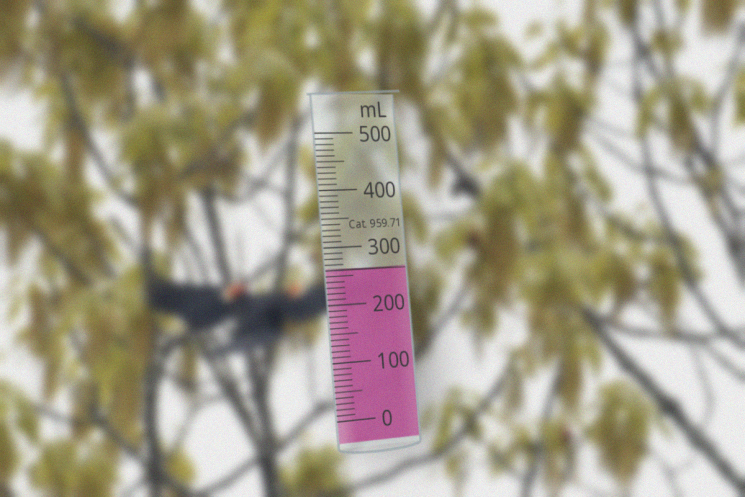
260 mL
